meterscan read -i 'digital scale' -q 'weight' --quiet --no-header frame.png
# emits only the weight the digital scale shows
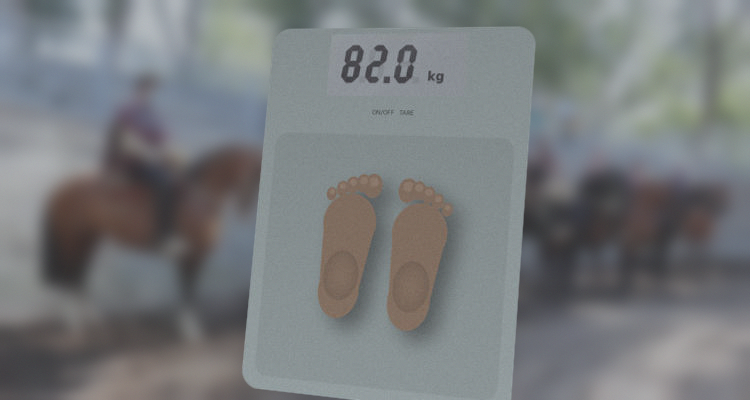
82.0 kg
